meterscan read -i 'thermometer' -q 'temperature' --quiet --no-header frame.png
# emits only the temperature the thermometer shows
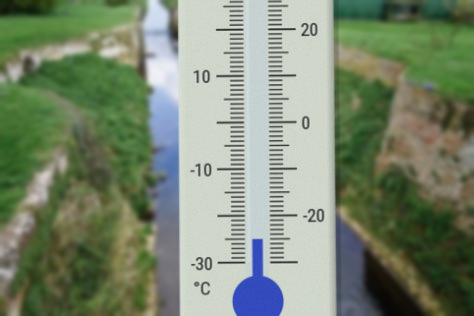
-25 °C
